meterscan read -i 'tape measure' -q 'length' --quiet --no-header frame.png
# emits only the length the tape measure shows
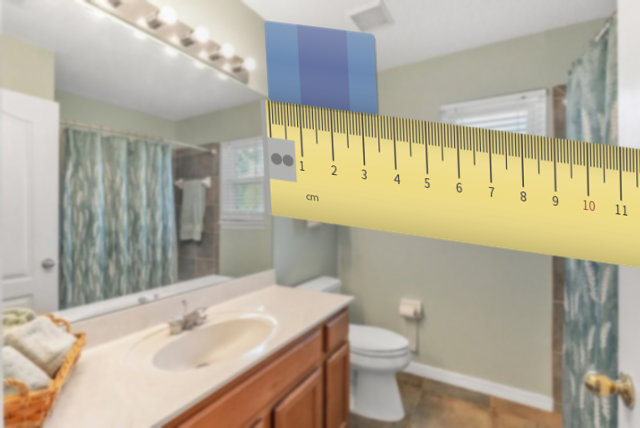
3.5 cm
